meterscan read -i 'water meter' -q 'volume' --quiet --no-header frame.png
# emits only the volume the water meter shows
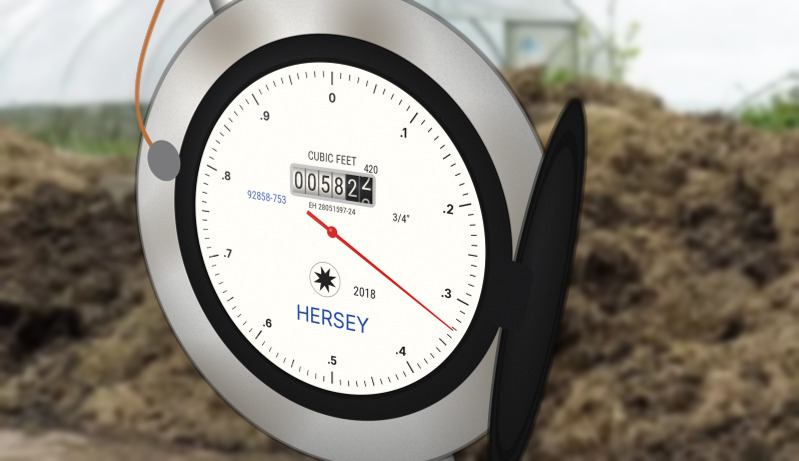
5822.33 ft³
